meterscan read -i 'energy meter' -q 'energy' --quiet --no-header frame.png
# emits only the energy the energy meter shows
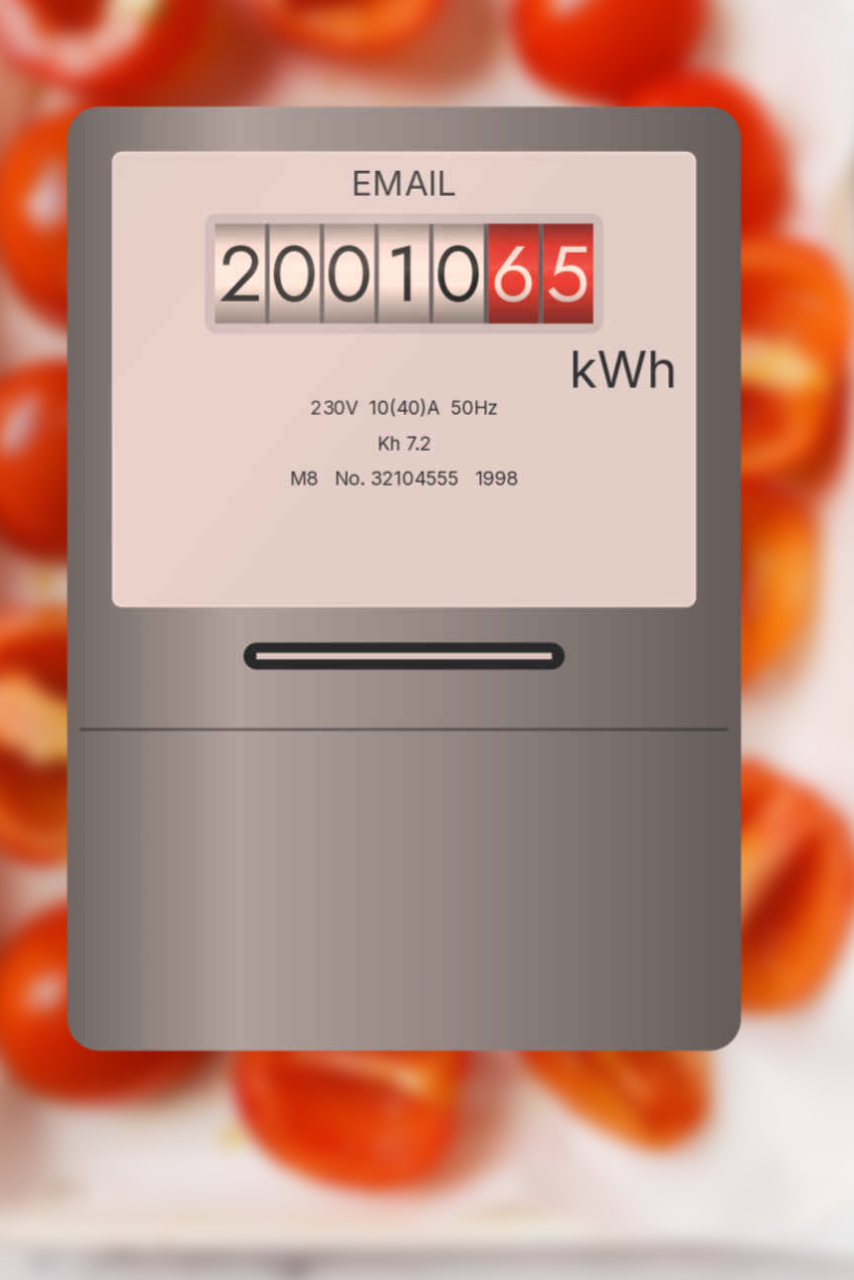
20010.65 kWh
